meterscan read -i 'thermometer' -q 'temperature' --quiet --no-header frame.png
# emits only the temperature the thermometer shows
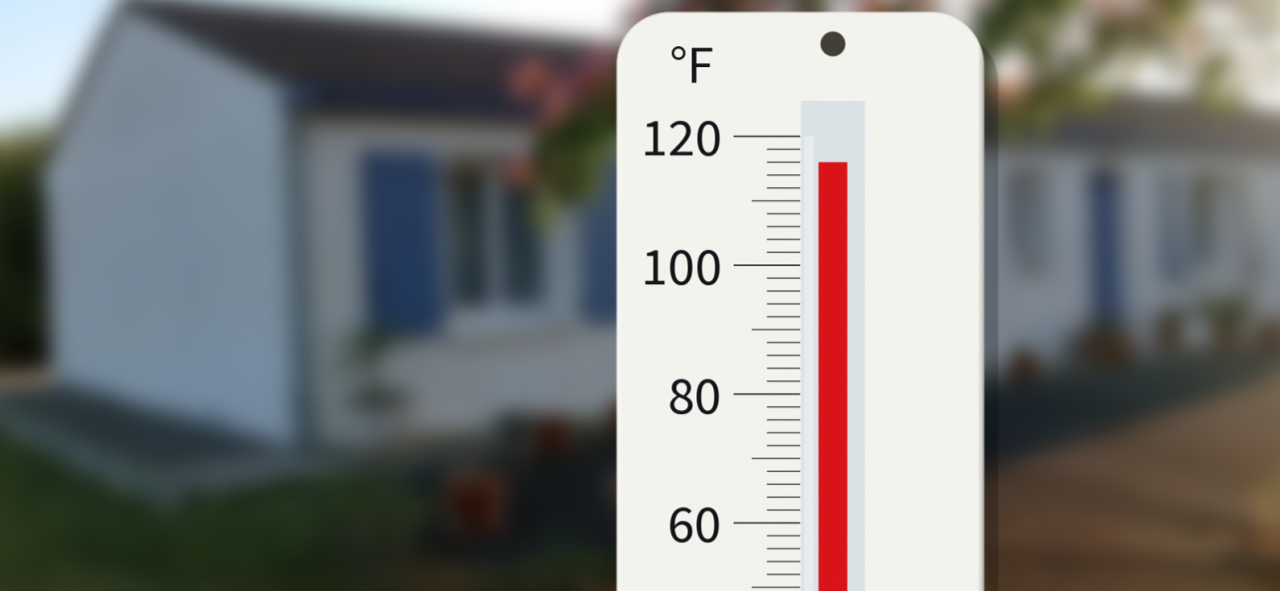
116 °F
